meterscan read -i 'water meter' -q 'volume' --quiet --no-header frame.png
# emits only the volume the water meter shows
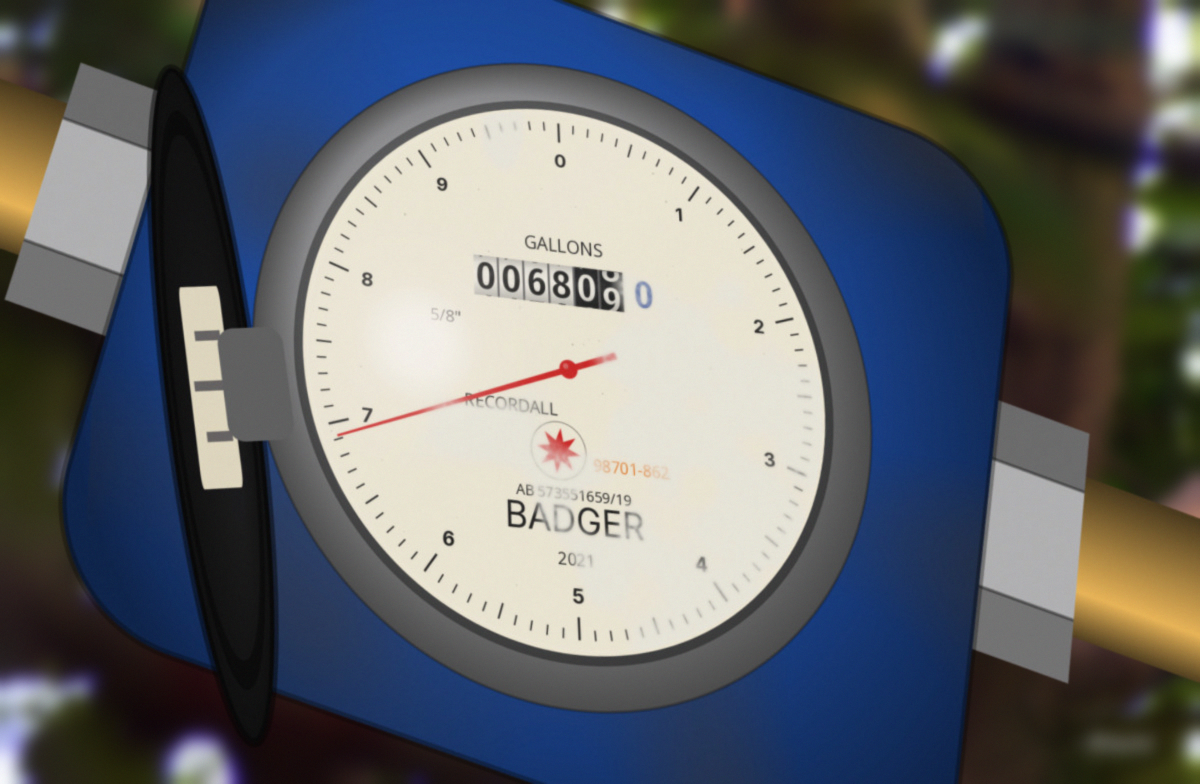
68086.9 gal
